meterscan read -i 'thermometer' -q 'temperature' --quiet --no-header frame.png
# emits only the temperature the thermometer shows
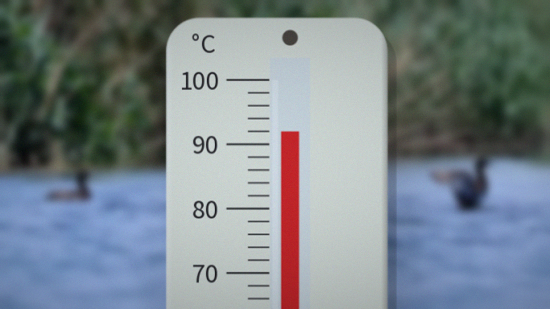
92 °C
